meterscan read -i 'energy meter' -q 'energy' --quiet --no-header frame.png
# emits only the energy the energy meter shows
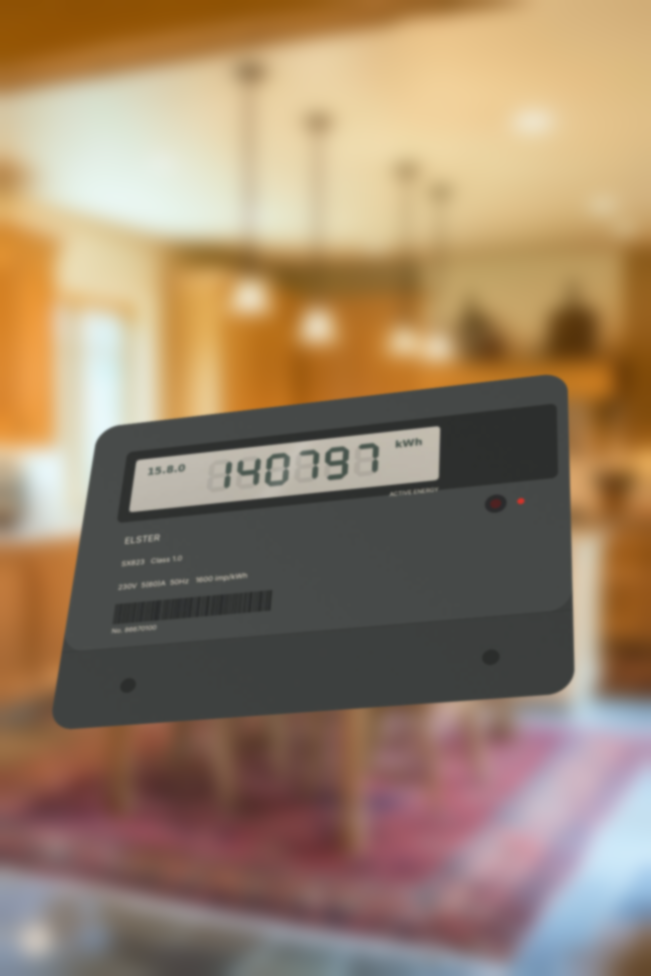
140797 kWh
